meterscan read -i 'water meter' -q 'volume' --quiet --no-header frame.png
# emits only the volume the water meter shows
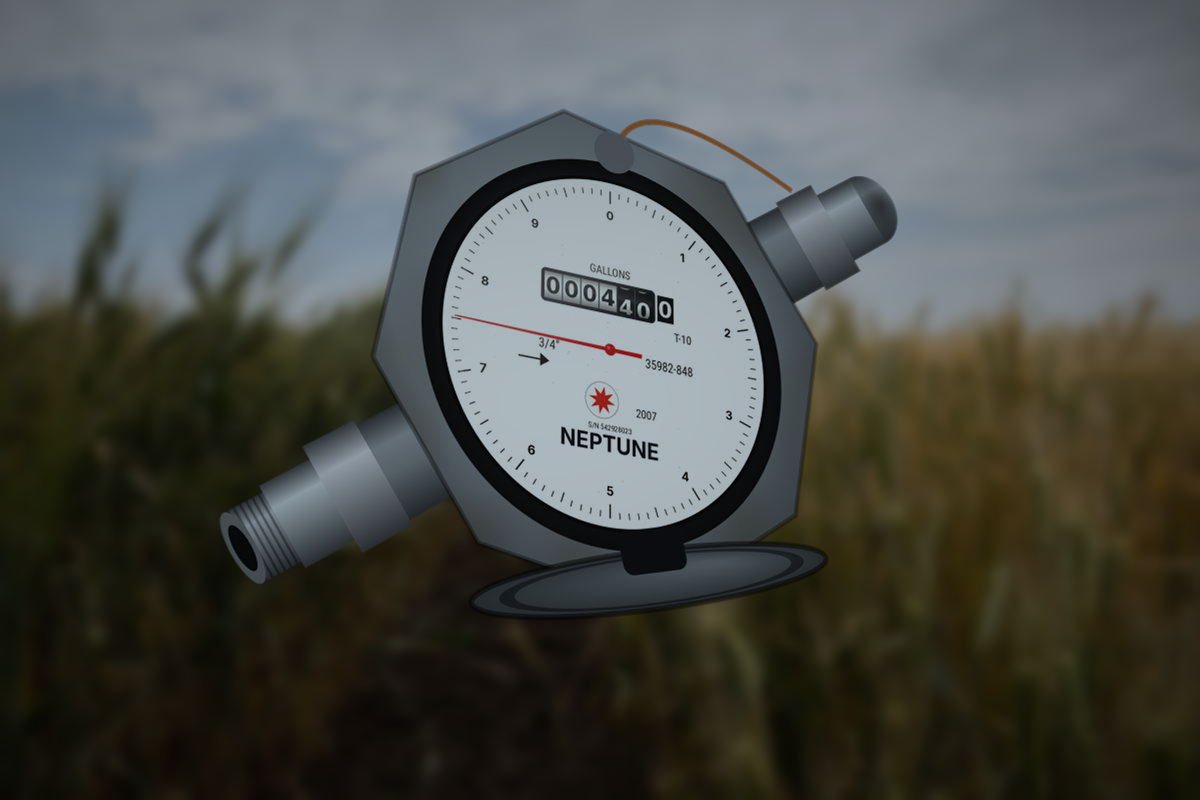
4397.5 gal
